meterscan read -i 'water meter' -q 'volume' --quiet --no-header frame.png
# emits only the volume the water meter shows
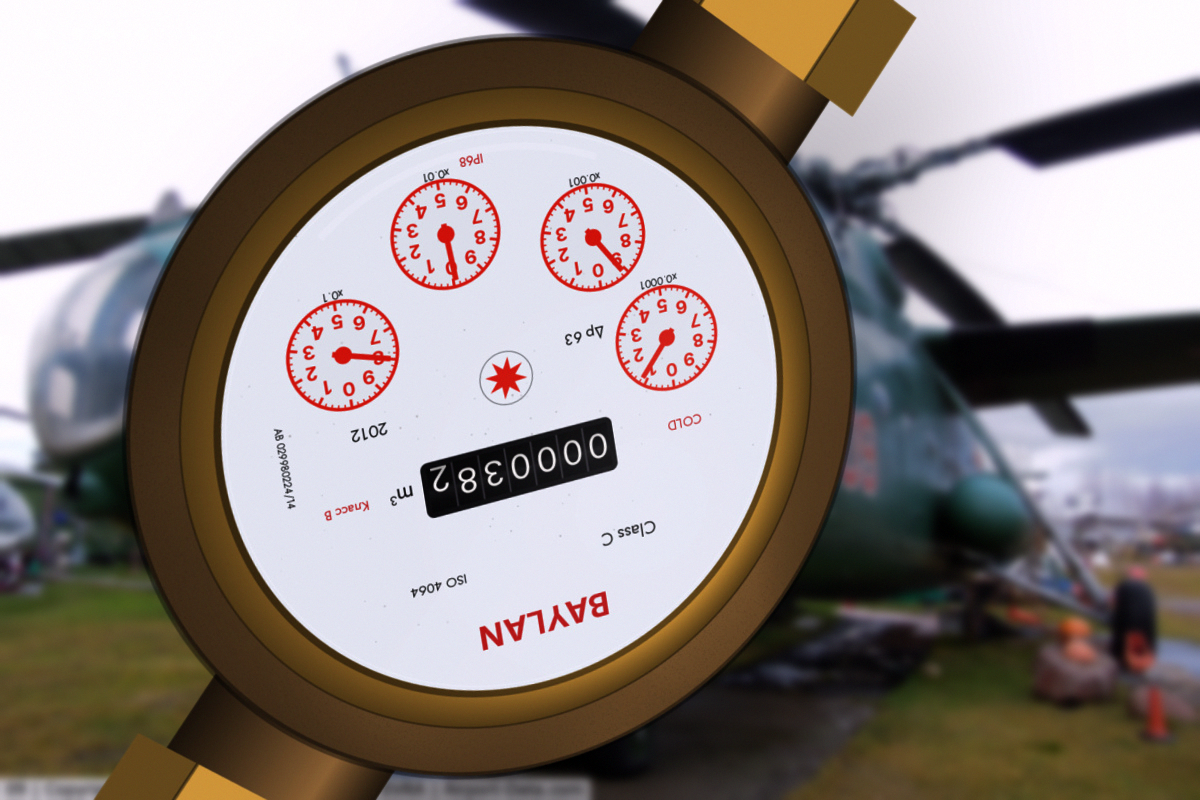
381.7991 m³
